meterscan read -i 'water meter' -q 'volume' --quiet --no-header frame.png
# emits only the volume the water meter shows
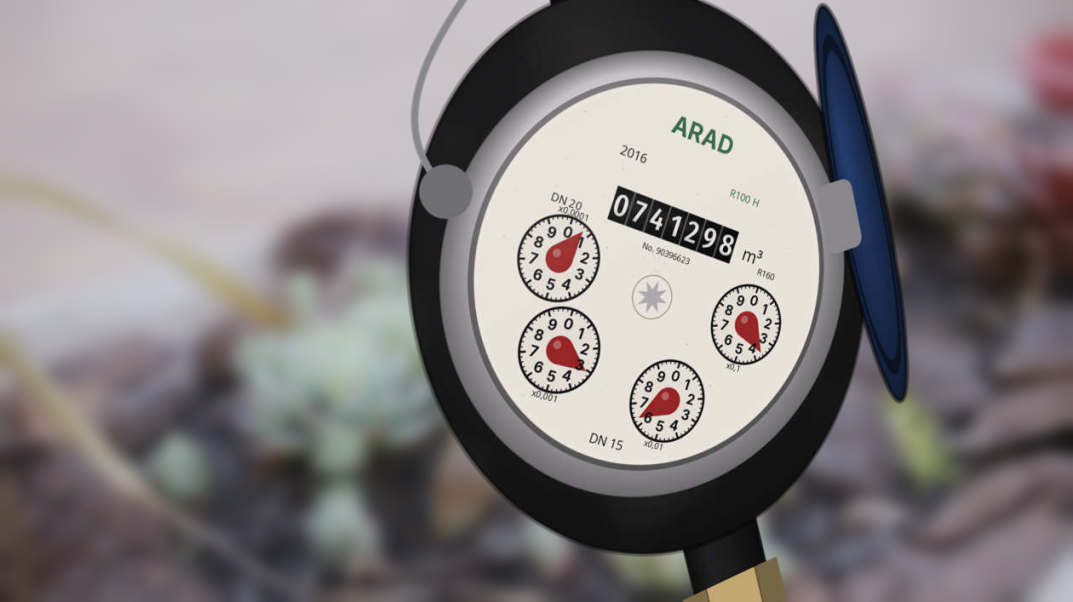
741298.3630 m³
